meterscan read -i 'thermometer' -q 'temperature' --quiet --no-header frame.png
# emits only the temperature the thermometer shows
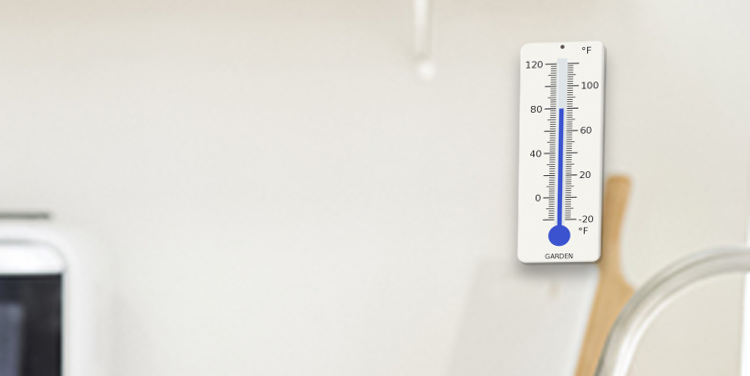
80 °F
